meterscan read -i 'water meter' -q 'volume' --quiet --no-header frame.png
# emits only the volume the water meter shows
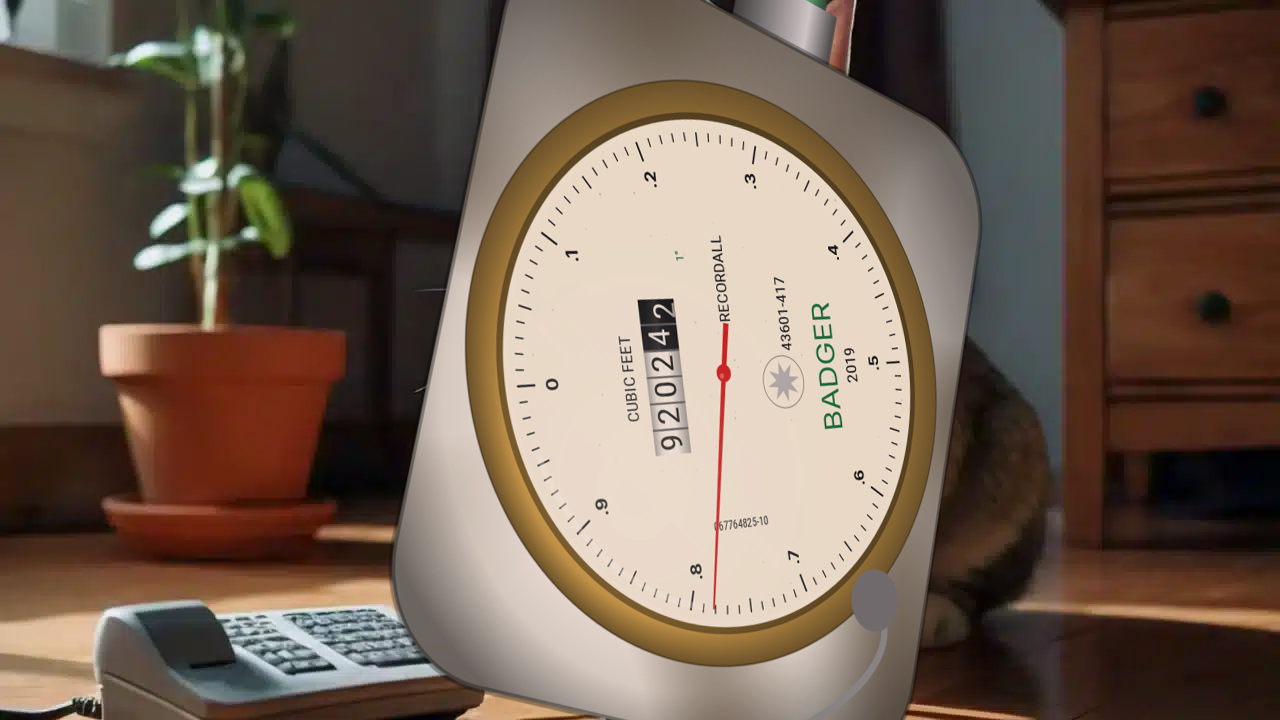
920241.78 ft³
